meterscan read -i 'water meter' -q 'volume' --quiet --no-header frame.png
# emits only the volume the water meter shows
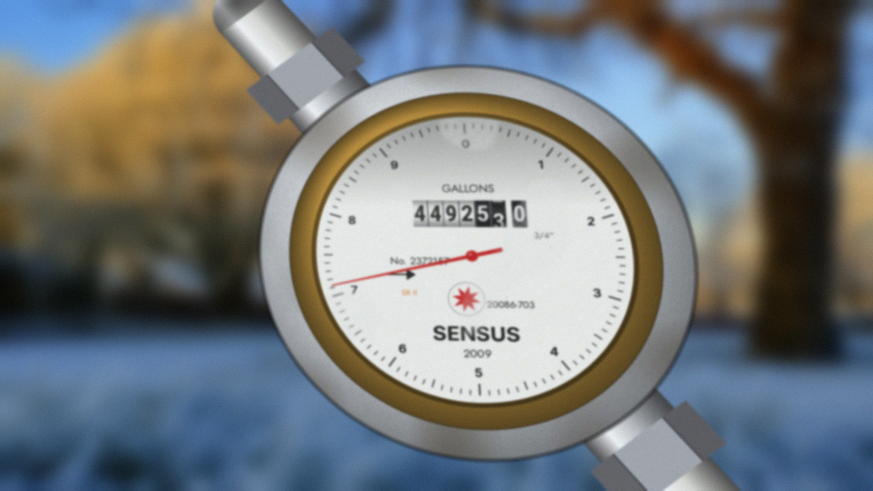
4492527.1 gal
